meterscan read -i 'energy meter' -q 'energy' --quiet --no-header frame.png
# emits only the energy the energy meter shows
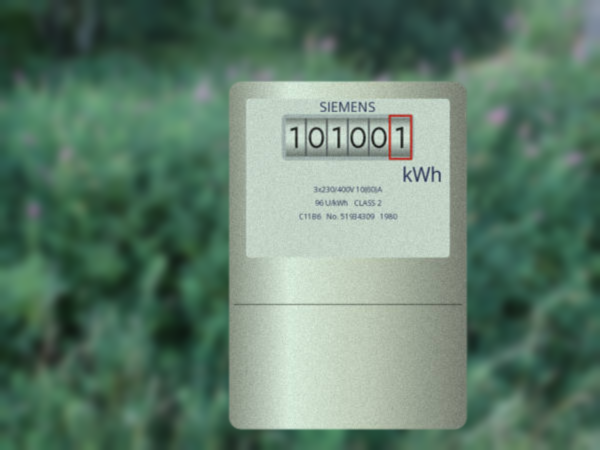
10100.1 kWh
